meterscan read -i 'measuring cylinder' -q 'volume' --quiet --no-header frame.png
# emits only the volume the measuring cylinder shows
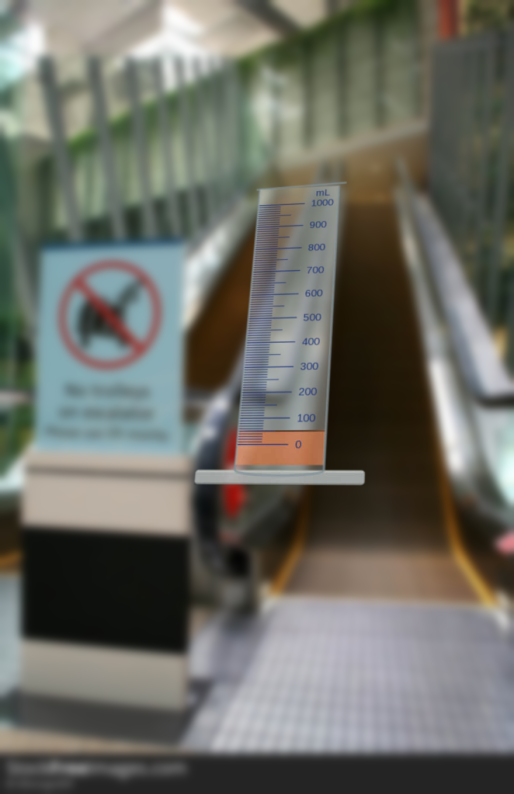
50 mL
